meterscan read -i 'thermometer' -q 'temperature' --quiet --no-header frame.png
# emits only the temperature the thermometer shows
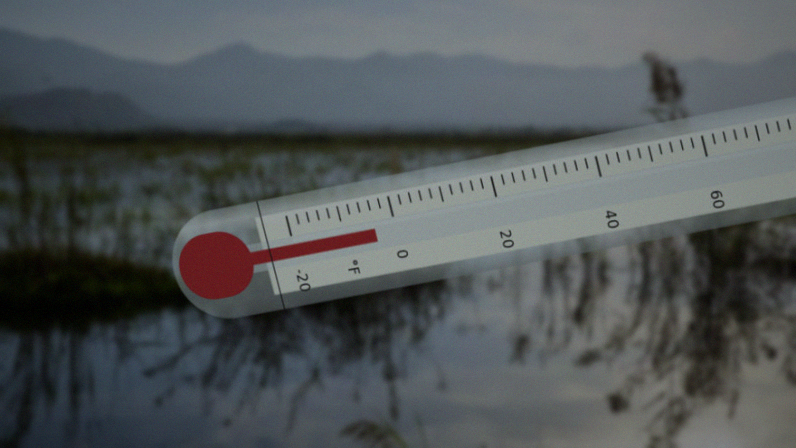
-4 °F
